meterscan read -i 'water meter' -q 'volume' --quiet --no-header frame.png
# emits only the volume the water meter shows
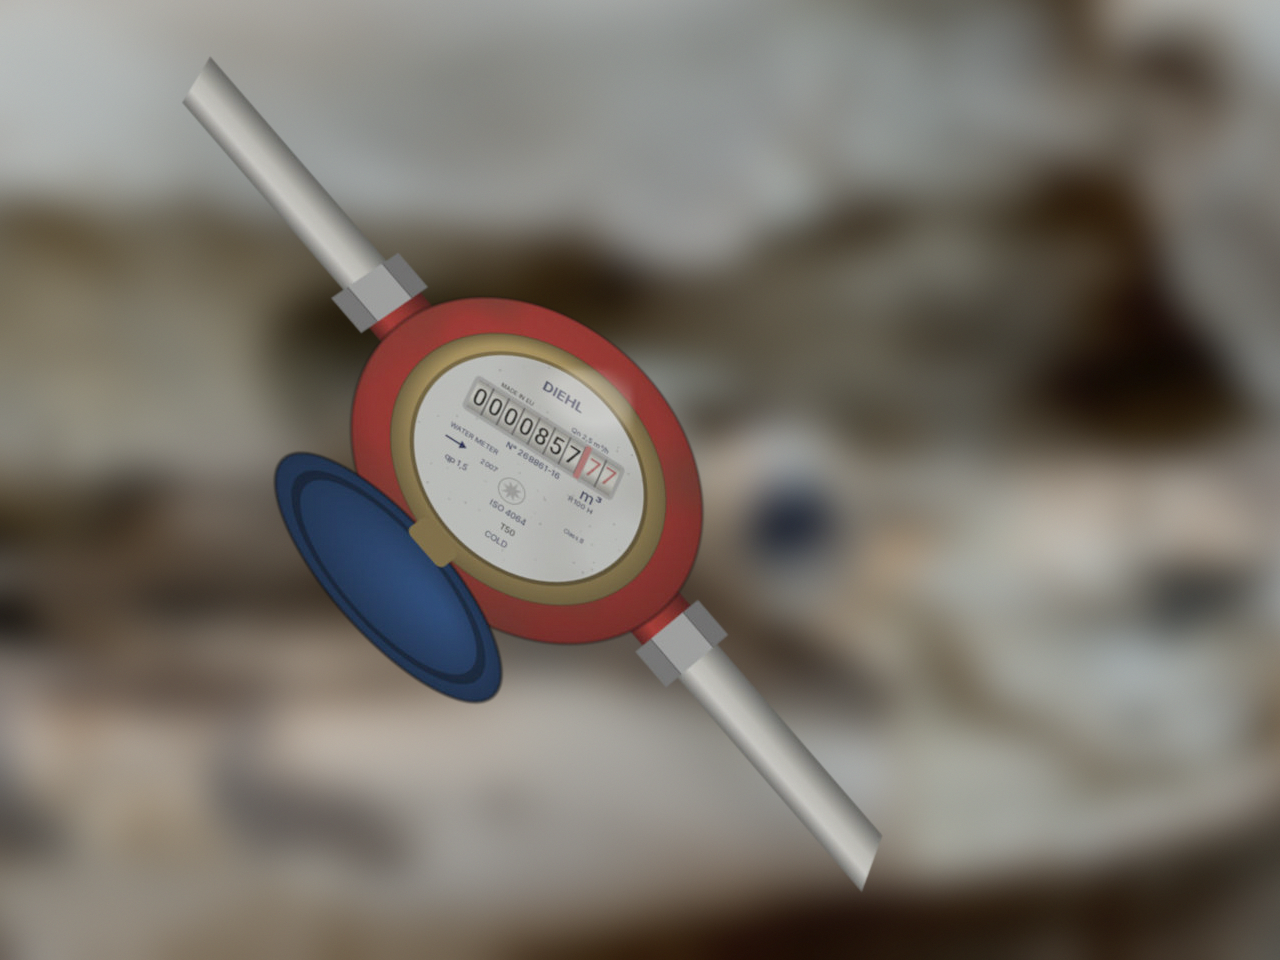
857.77 m³
